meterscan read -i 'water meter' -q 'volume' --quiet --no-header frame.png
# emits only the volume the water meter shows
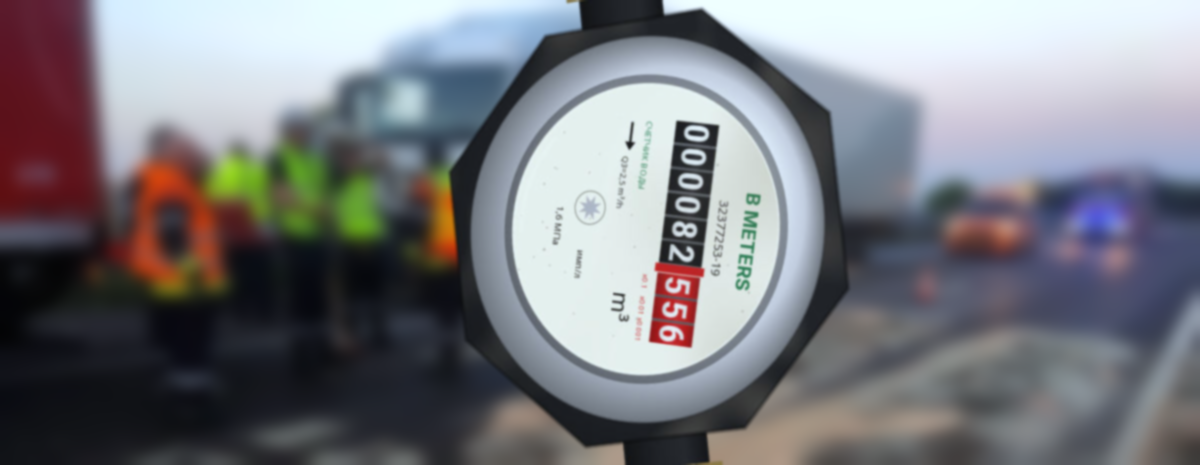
82.556 m³
